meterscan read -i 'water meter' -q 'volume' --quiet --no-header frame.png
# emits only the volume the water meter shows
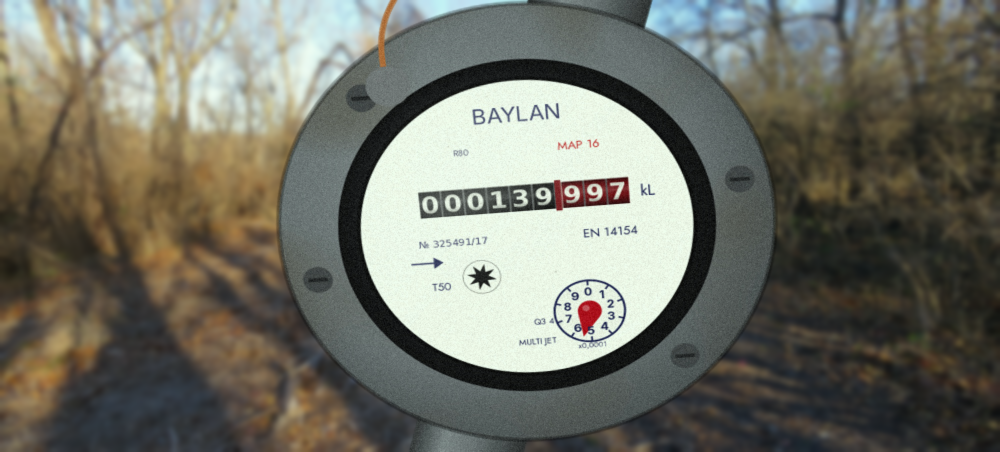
139.9975 kL
